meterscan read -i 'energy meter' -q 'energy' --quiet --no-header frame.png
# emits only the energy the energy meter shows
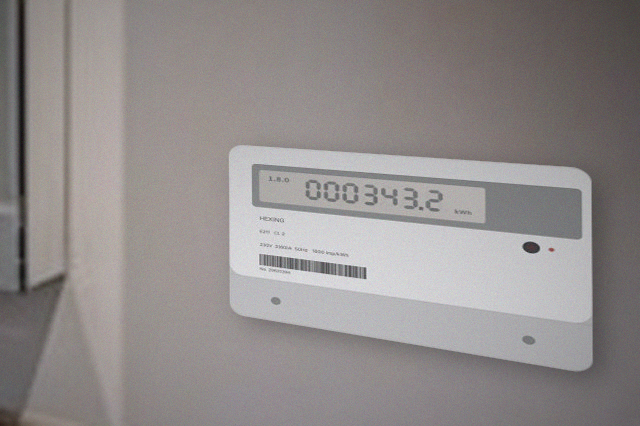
343.2 kWh
